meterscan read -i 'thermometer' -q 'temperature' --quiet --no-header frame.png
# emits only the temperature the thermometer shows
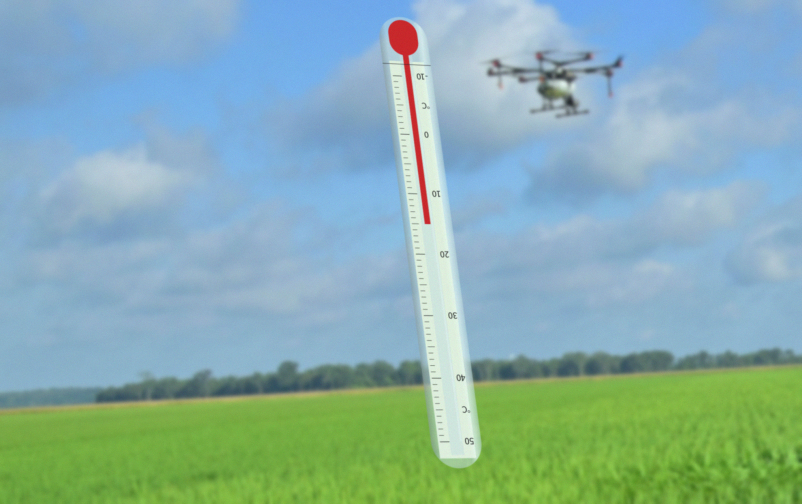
15 °C
